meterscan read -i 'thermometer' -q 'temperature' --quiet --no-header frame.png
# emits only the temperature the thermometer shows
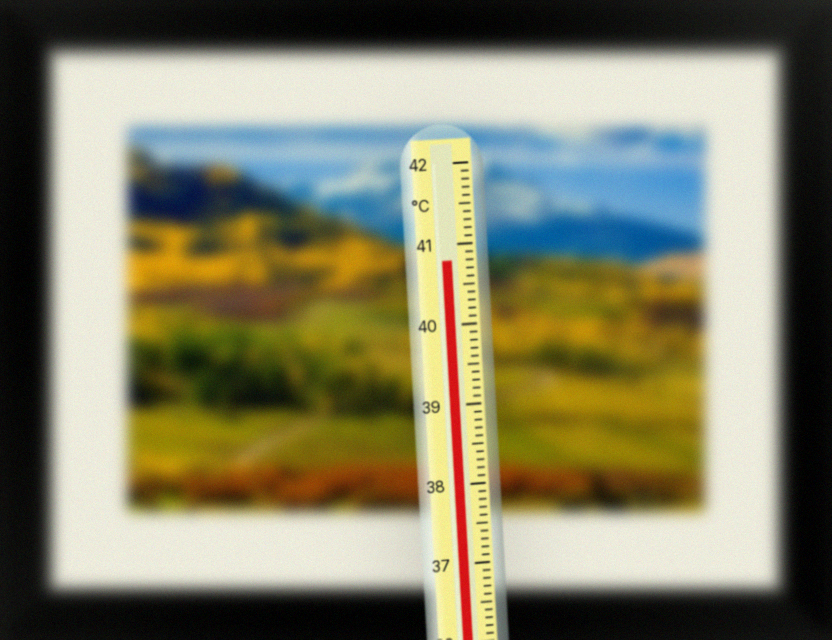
40.8 °C
